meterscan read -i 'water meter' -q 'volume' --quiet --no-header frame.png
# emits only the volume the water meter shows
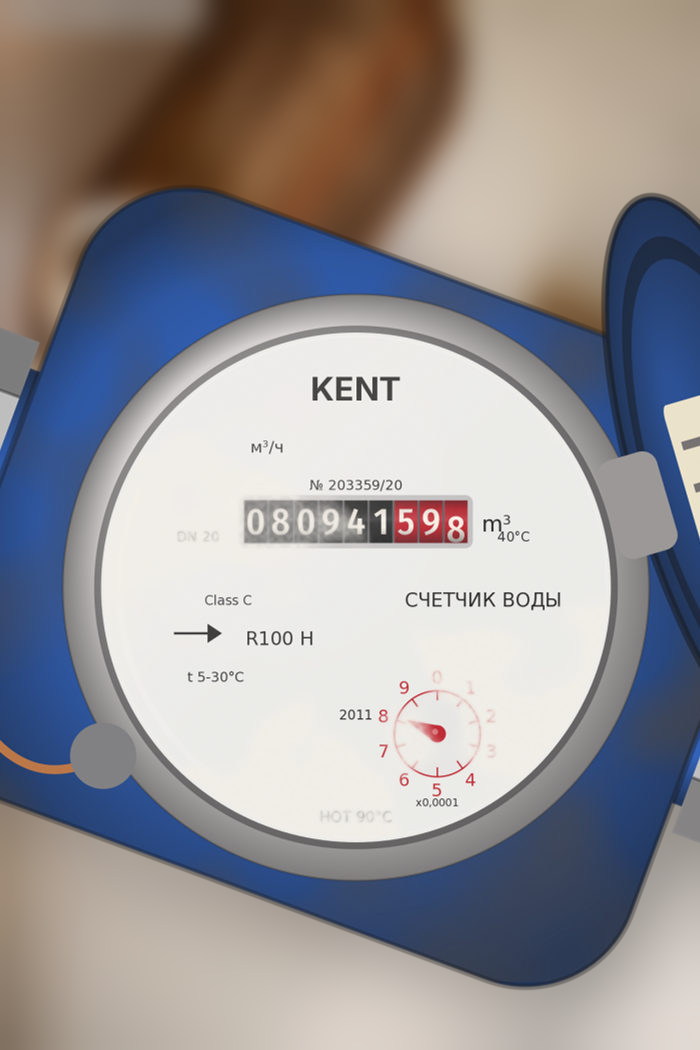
80941.5978 m³
